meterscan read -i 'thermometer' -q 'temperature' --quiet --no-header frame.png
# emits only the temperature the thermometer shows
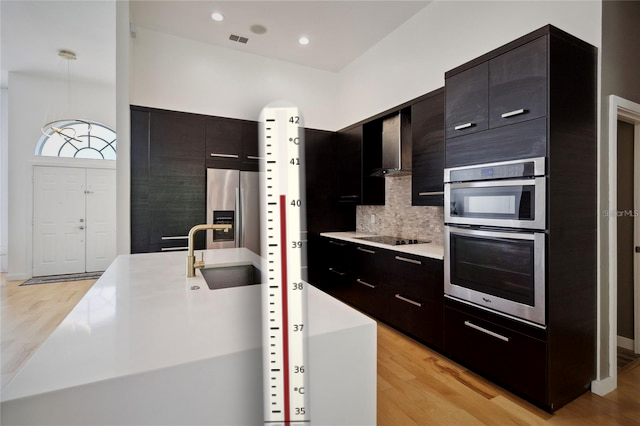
40.2 °C
